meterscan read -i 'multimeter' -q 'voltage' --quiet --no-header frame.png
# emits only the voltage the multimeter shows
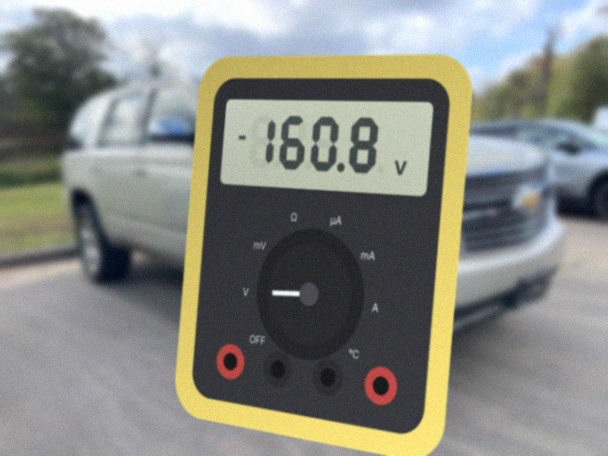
-160.8 V
